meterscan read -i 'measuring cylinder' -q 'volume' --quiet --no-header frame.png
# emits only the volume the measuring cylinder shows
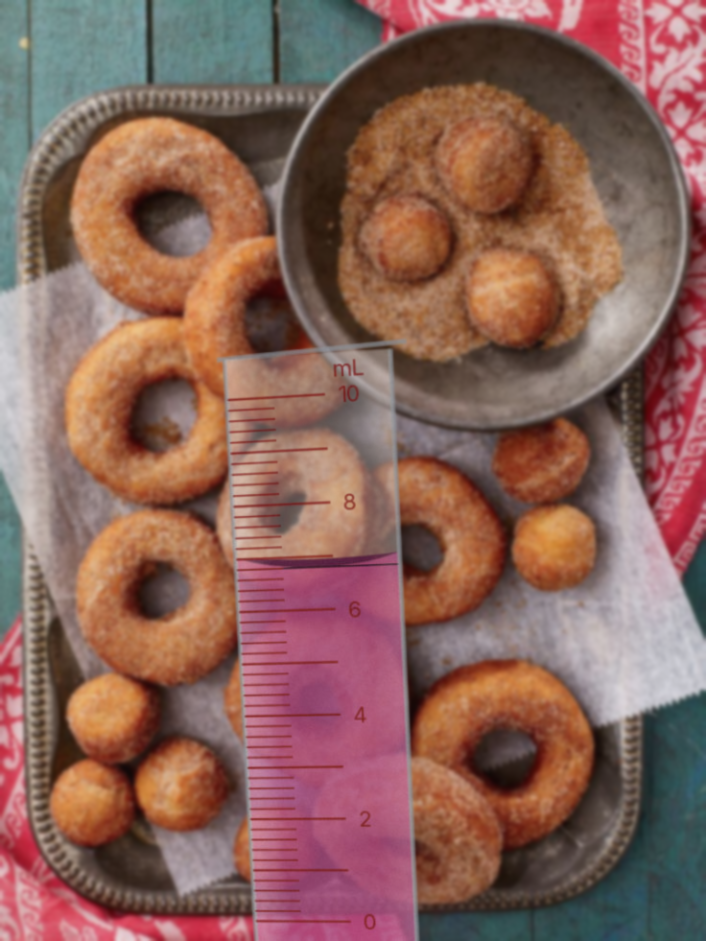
6.8 mL
